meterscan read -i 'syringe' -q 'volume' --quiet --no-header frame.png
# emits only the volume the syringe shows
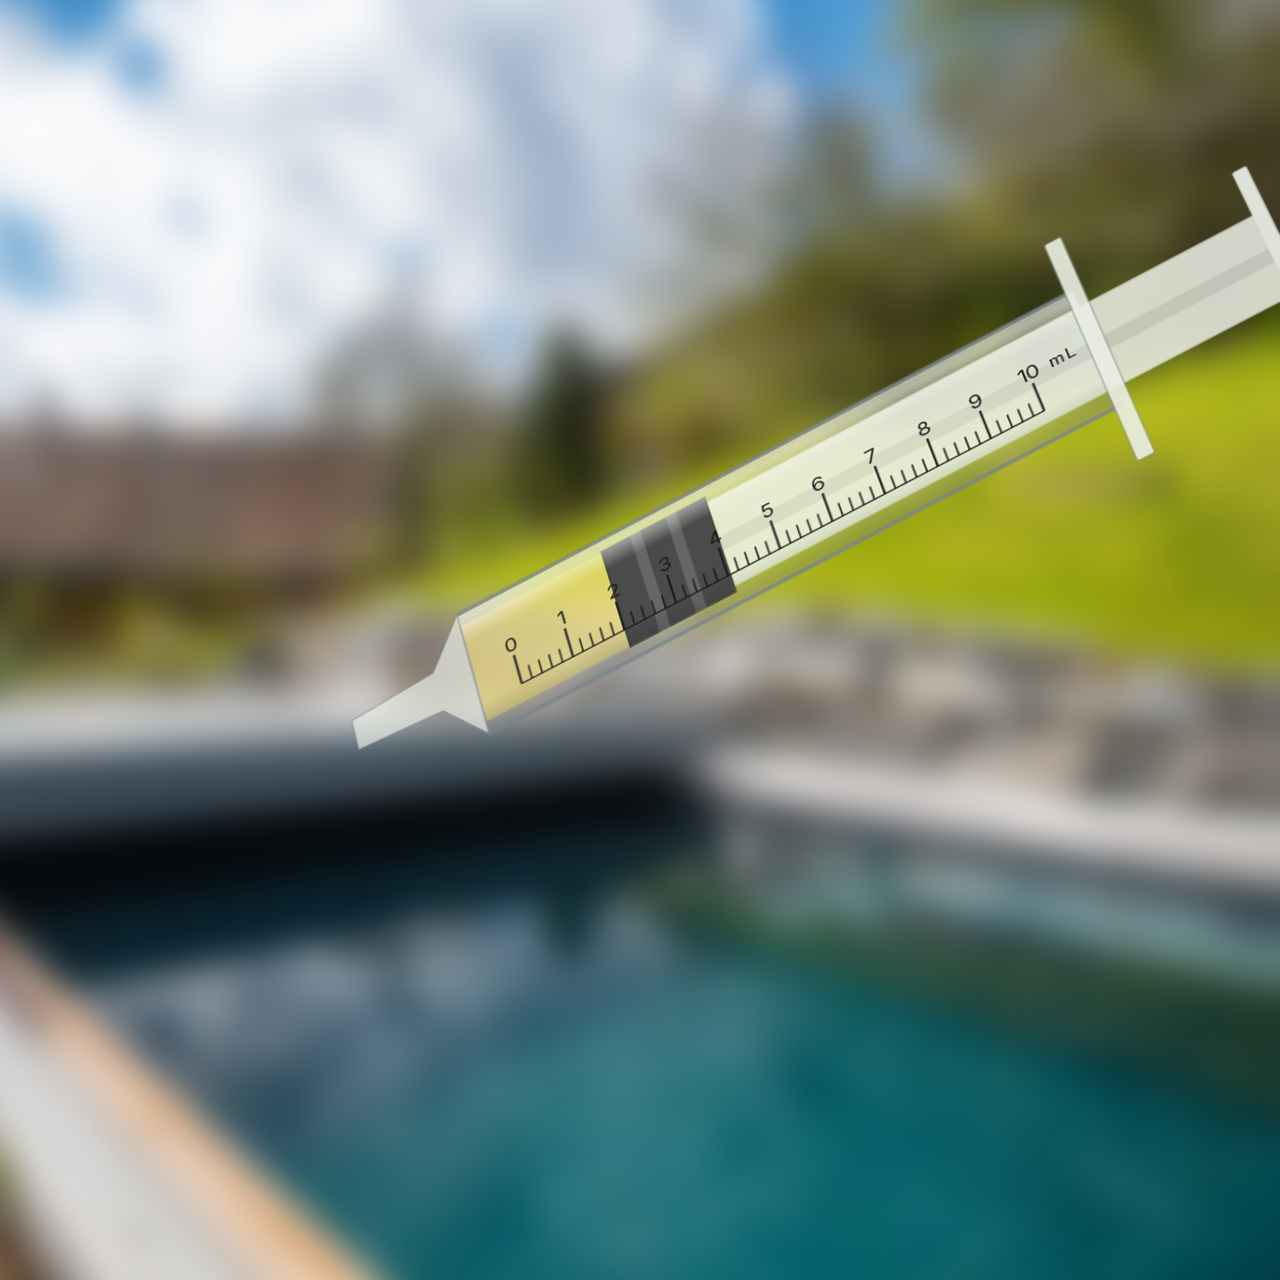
2 mL
